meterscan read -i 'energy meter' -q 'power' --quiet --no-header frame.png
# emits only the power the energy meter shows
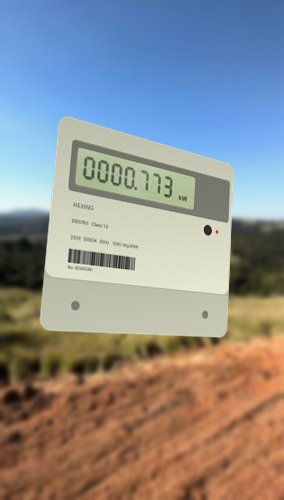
0.773 kW
